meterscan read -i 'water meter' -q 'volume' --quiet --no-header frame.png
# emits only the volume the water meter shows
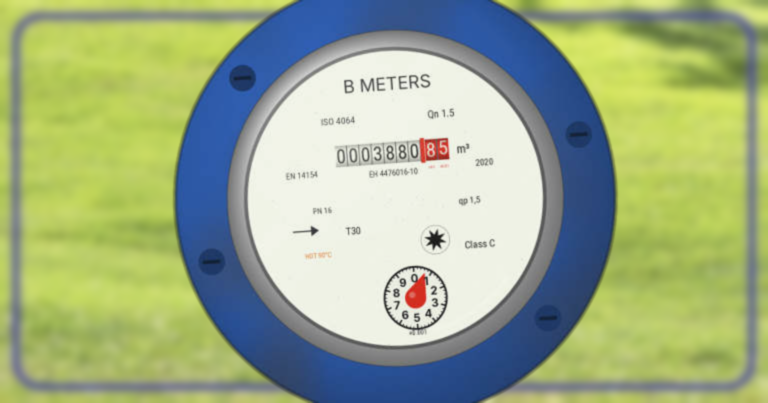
3880.850 m³
